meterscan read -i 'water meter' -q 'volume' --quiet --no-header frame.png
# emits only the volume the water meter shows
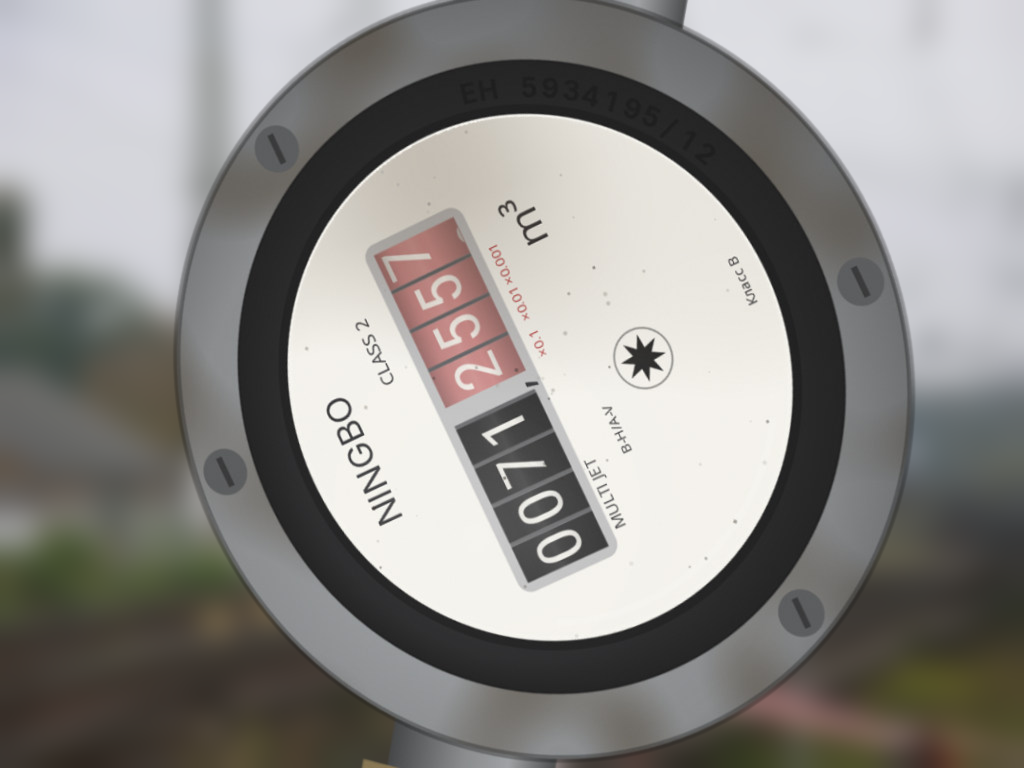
71.2557 m³
